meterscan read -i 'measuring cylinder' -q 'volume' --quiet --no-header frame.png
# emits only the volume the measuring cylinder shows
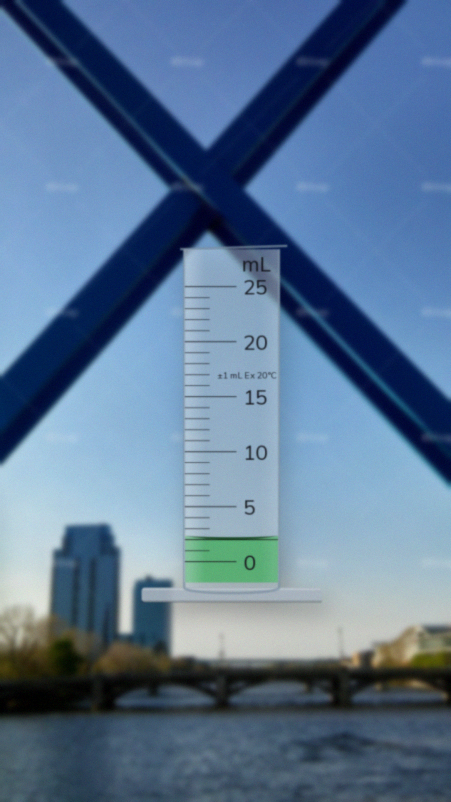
2 mL
